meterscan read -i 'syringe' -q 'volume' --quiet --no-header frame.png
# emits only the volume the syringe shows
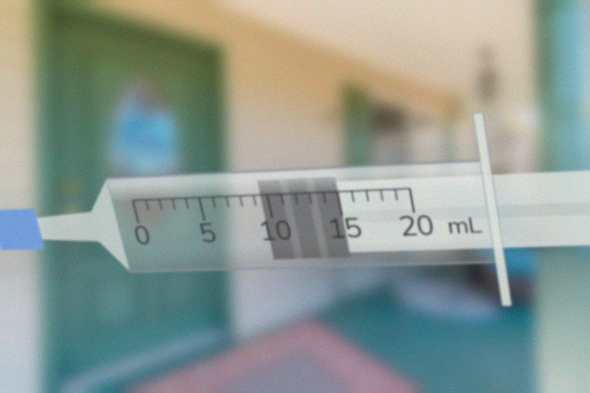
9.5 mL
